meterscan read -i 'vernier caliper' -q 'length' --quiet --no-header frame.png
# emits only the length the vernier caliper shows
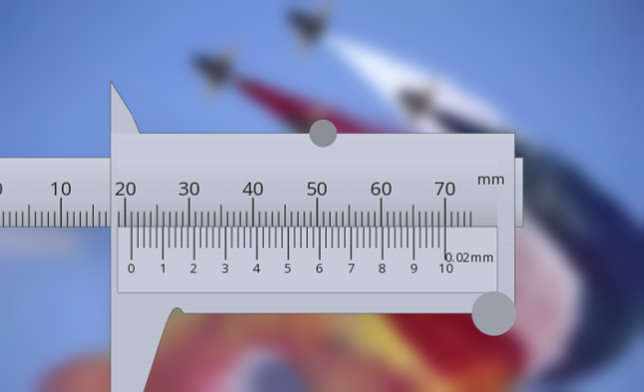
21.0 mm
